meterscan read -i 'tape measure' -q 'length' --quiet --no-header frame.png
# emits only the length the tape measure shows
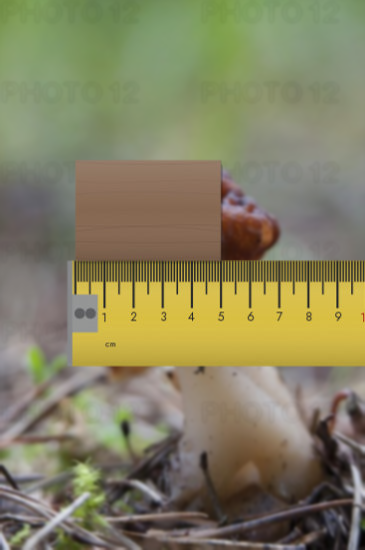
5 cm
